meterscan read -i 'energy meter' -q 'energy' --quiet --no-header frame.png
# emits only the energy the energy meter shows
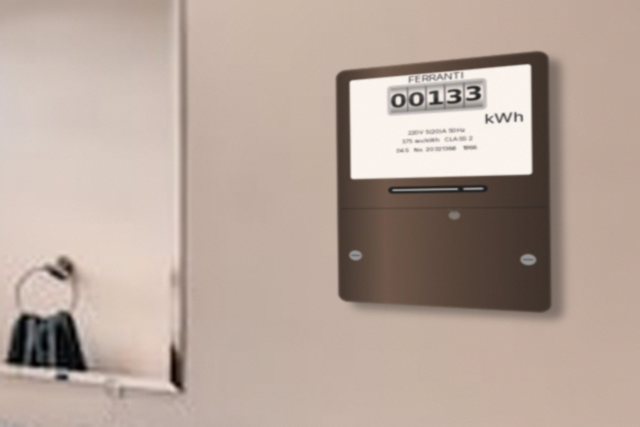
133 kWh
